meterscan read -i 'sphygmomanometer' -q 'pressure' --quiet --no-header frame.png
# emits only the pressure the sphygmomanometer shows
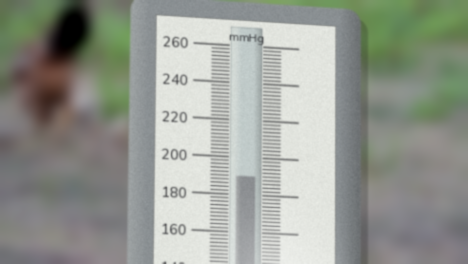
190 mmHg
